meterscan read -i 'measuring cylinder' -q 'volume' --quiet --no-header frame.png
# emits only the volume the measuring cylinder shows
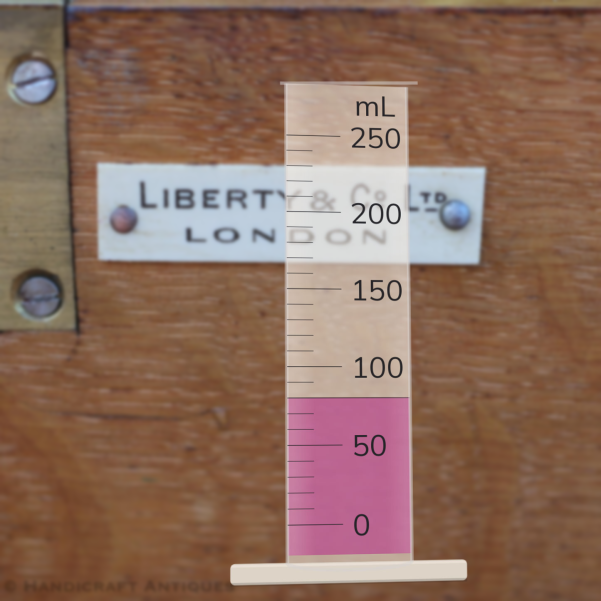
80 mL
